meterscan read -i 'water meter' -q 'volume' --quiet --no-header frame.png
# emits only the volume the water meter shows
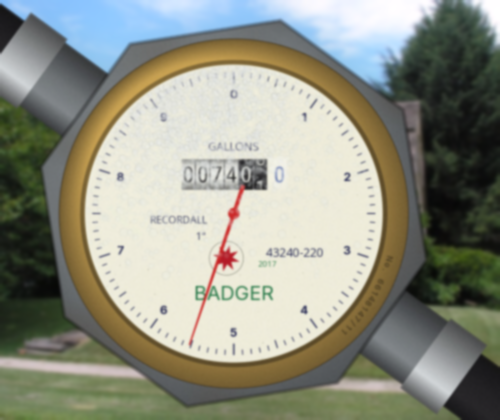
74005.5 gal
